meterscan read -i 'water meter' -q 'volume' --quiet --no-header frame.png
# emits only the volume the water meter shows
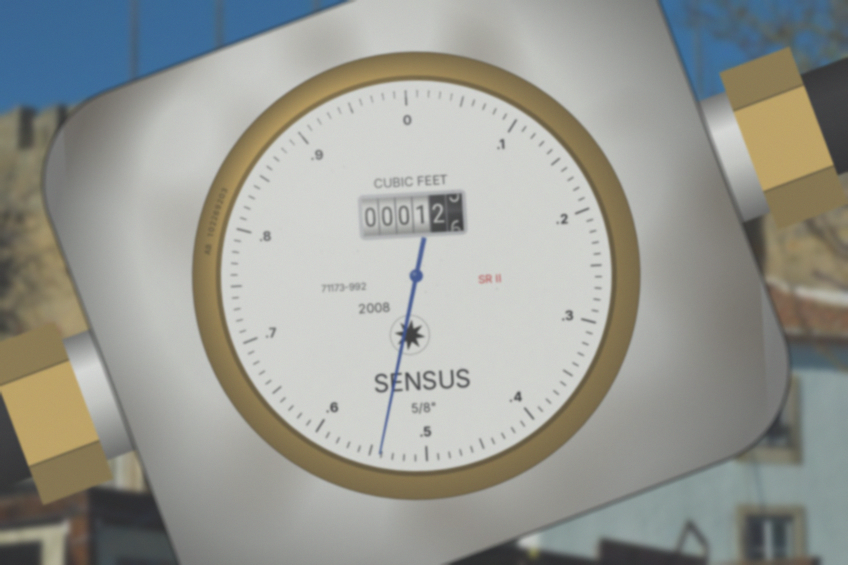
125.54 ft³
